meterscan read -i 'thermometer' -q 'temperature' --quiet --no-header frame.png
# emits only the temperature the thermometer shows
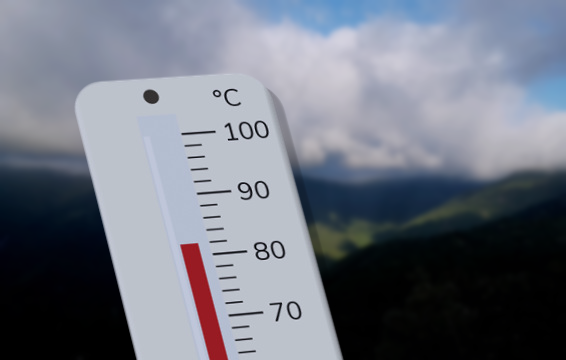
82 °C
